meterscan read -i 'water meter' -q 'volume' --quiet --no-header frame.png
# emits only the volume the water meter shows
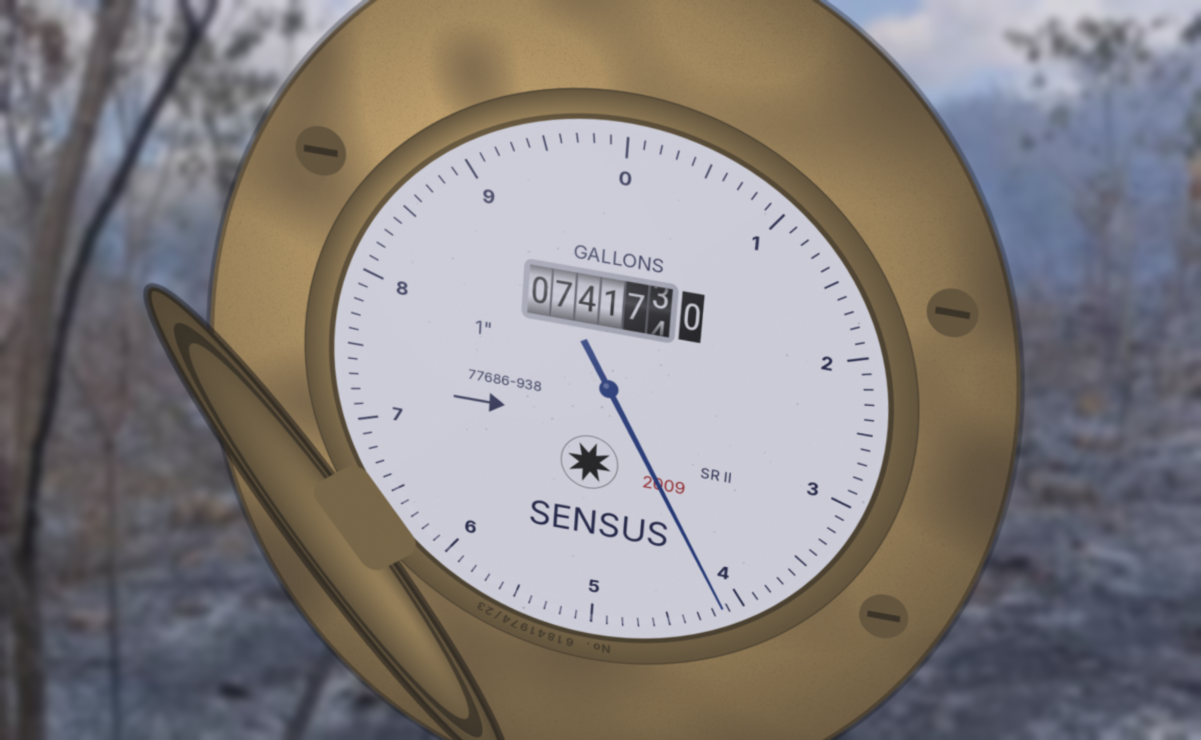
741734.1 gal
